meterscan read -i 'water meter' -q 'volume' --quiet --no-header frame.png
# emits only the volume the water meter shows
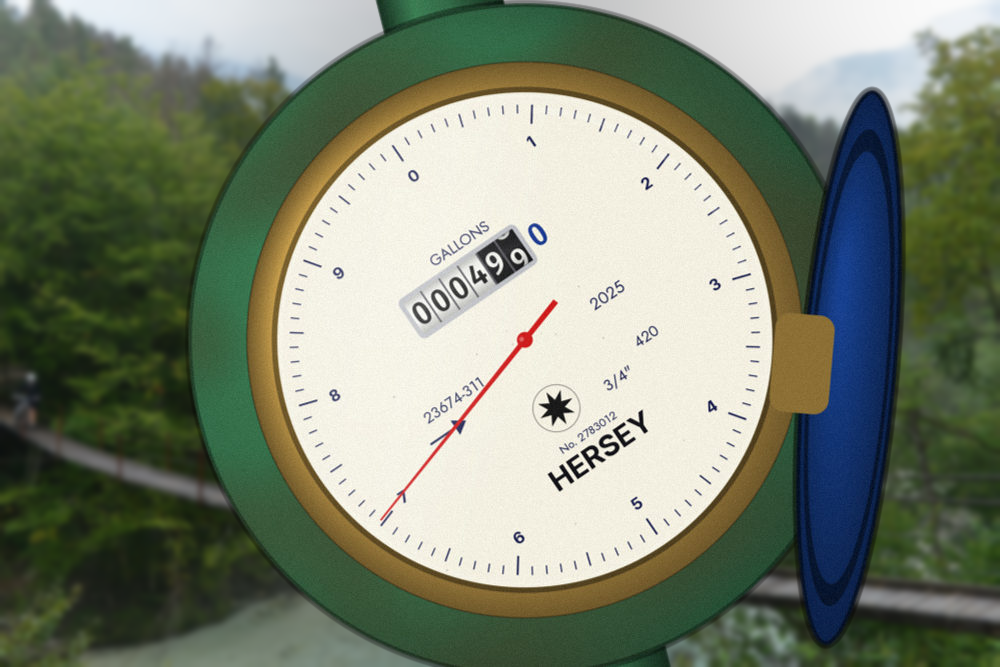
4987.0 gal
